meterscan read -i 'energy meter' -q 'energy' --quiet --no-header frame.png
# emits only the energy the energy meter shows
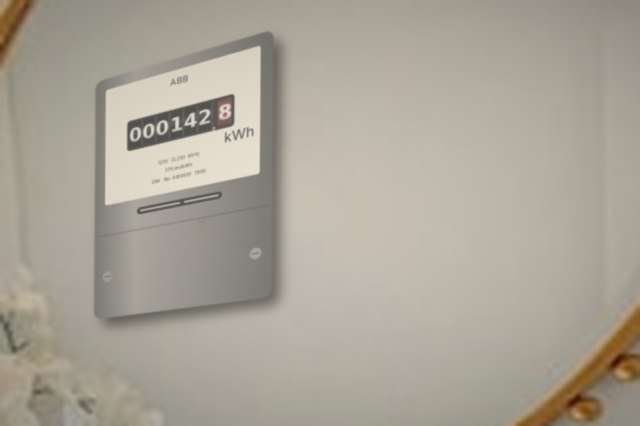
142.8 kWh
